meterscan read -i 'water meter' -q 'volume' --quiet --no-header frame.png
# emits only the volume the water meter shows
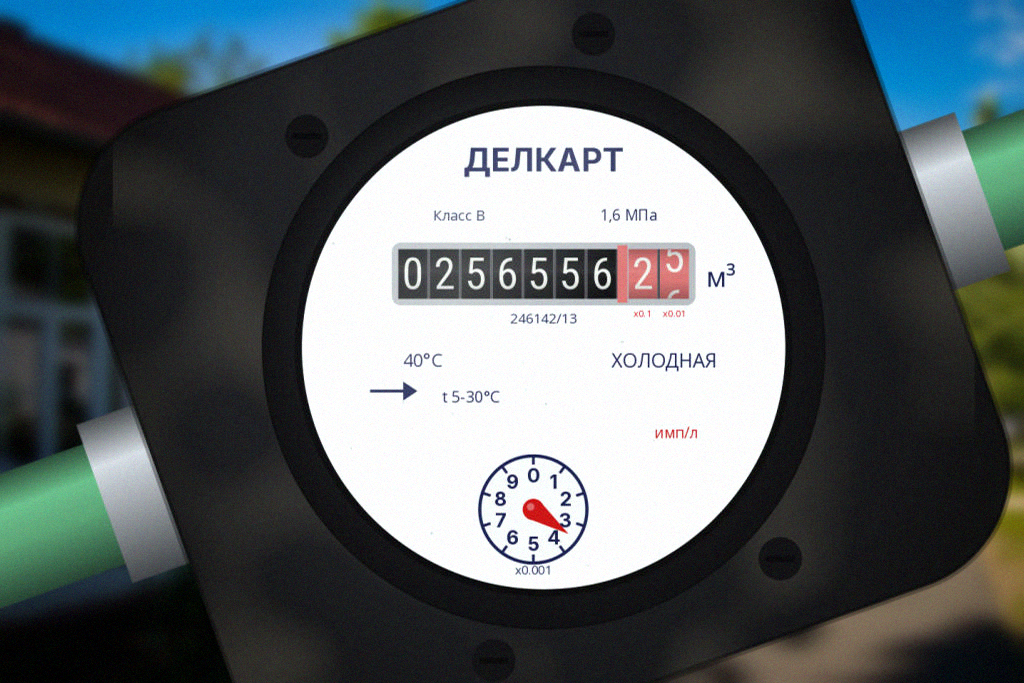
256556.253 m³
